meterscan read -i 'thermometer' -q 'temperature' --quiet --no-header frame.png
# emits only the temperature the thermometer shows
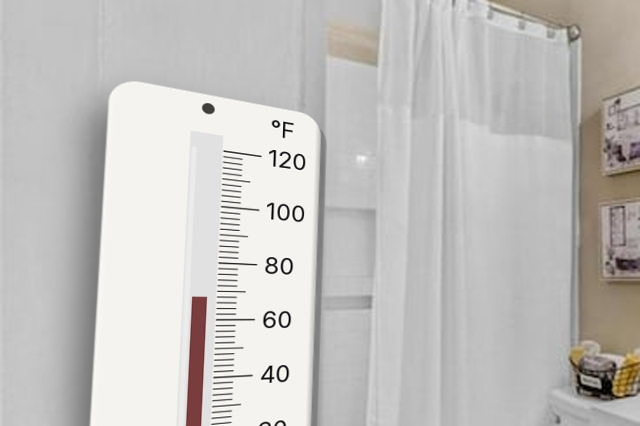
68 °F
